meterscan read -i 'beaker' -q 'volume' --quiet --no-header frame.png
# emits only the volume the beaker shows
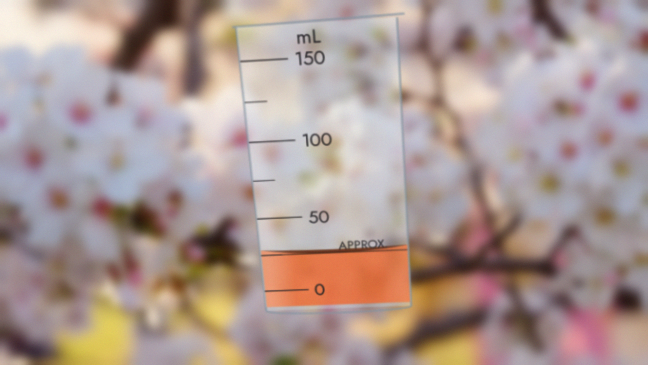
25 mL
